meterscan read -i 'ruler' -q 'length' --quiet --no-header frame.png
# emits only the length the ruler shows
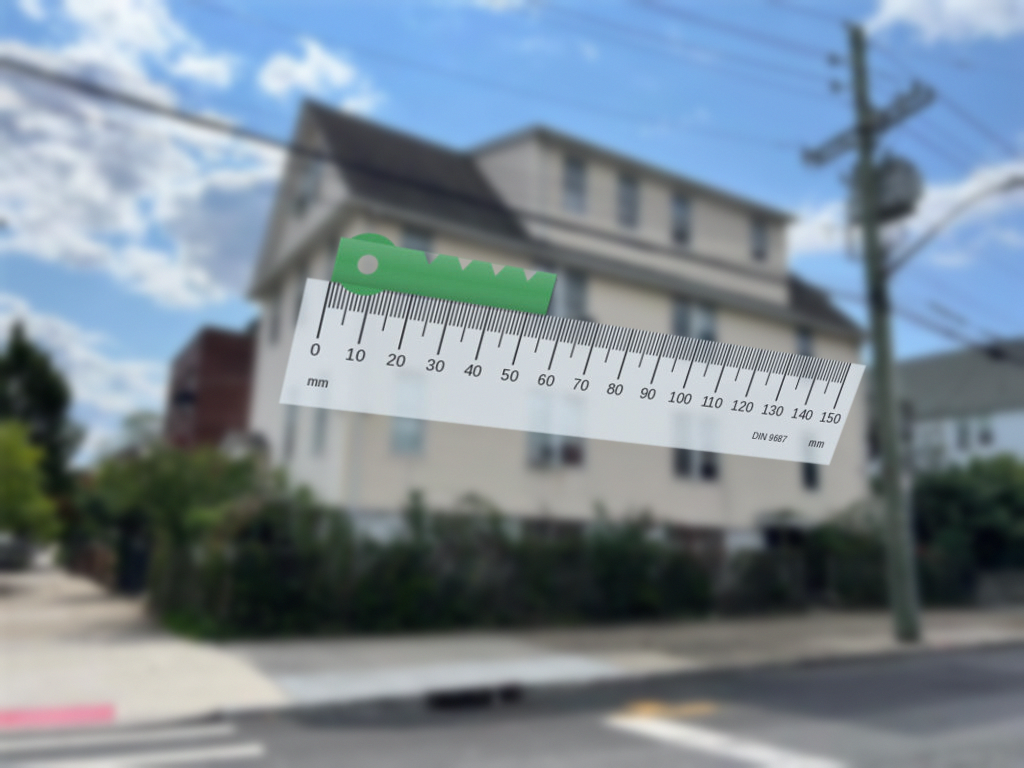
55 mm
